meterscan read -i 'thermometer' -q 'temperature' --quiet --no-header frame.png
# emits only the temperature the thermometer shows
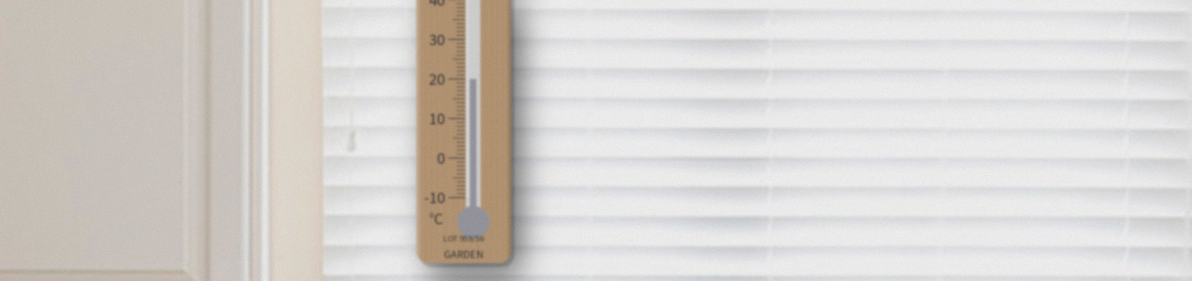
20 °C
